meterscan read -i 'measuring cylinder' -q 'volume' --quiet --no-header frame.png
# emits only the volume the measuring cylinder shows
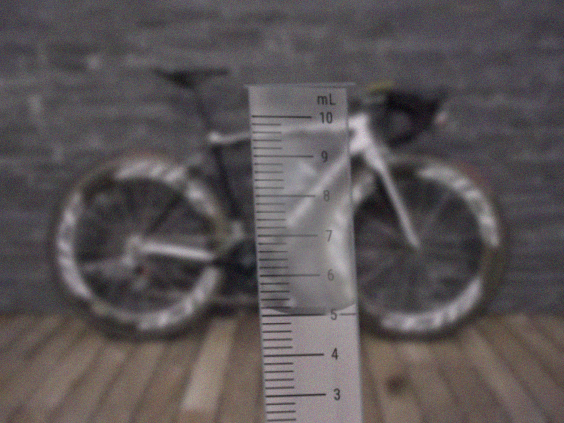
5 mL
